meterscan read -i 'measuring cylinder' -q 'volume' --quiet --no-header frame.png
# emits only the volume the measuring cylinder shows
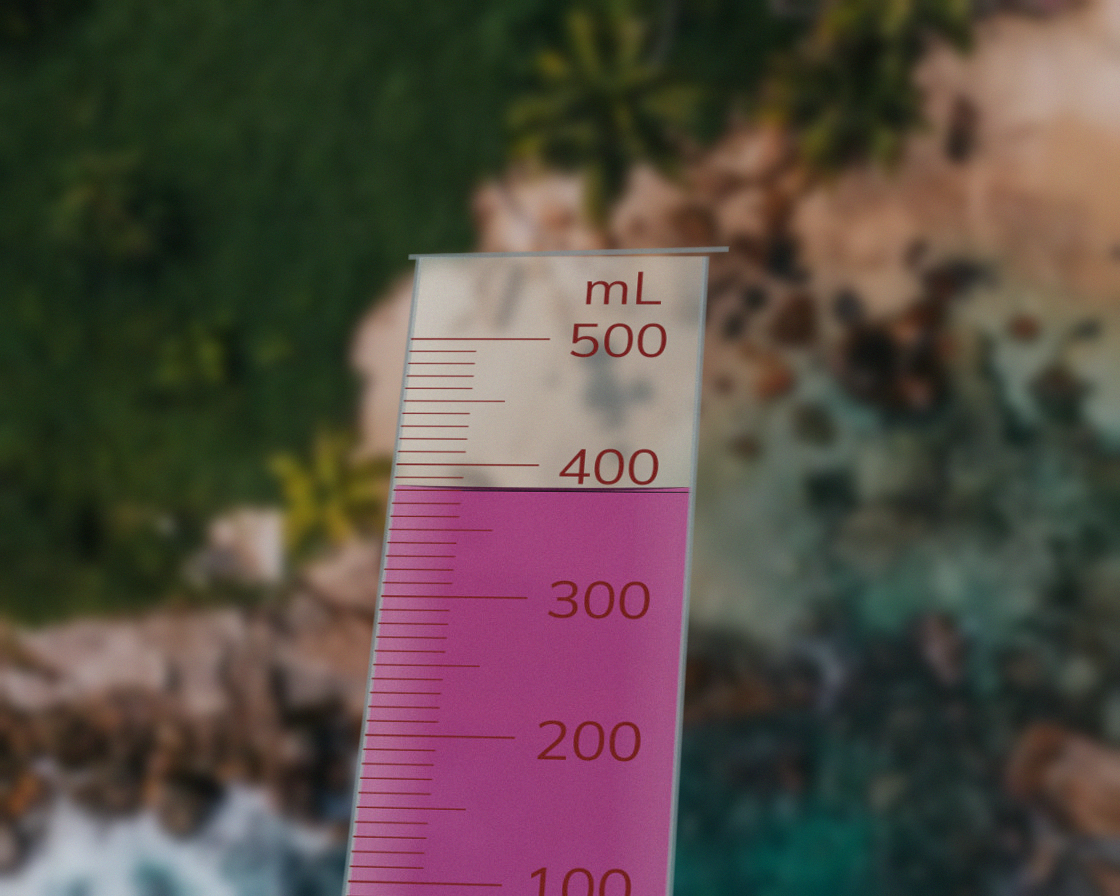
380 mL
